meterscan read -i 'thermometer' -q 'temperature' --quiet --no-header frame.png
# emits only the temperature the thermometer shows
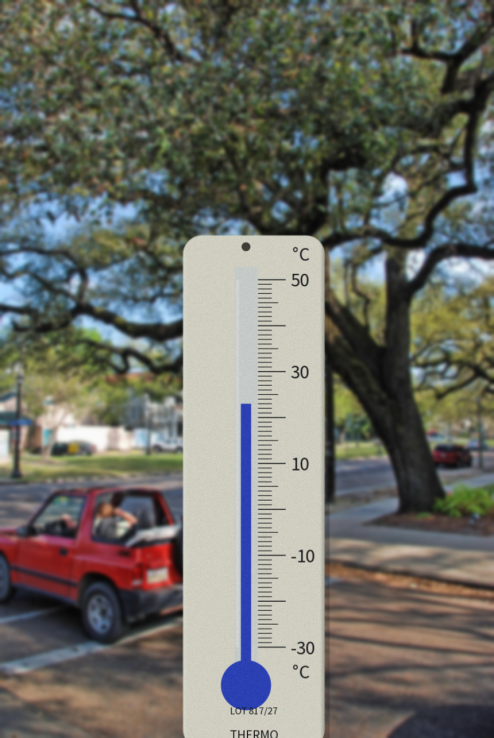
23 °C
